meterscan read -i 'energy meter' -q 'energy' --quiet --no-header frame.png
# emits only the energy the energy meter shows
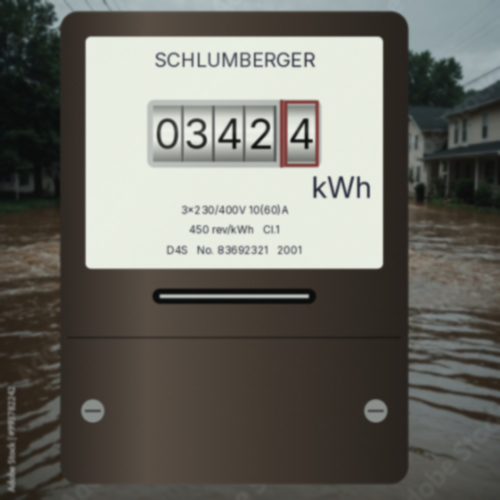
342.4 kWh
